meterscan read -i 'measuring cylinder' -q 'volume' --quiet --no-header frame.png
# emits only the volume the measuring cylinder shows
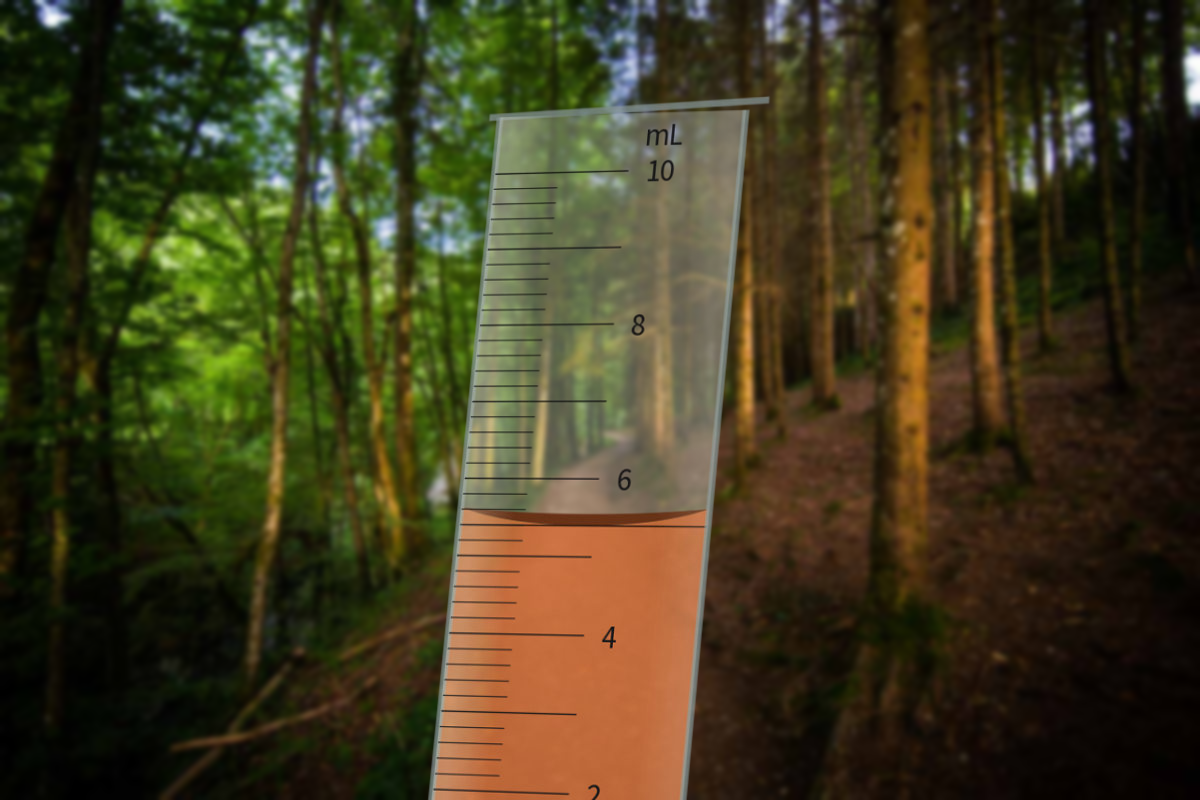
5.4 mL
